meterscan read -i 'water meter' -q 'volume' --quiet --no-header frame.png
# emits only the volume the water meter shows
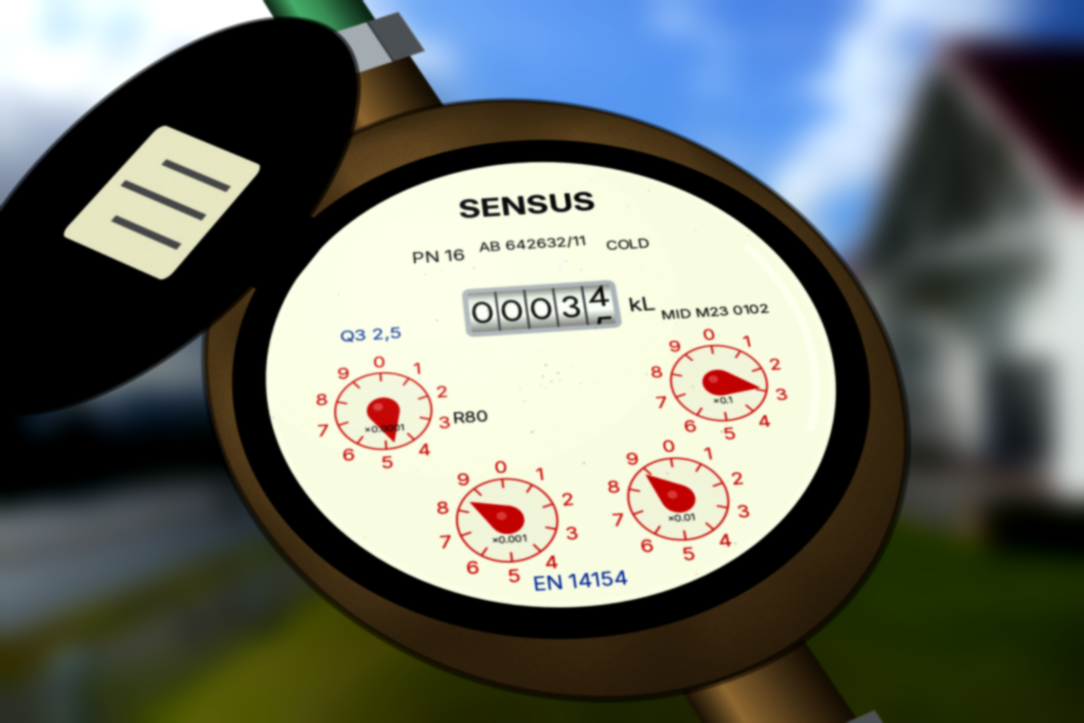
34.2884 kL
